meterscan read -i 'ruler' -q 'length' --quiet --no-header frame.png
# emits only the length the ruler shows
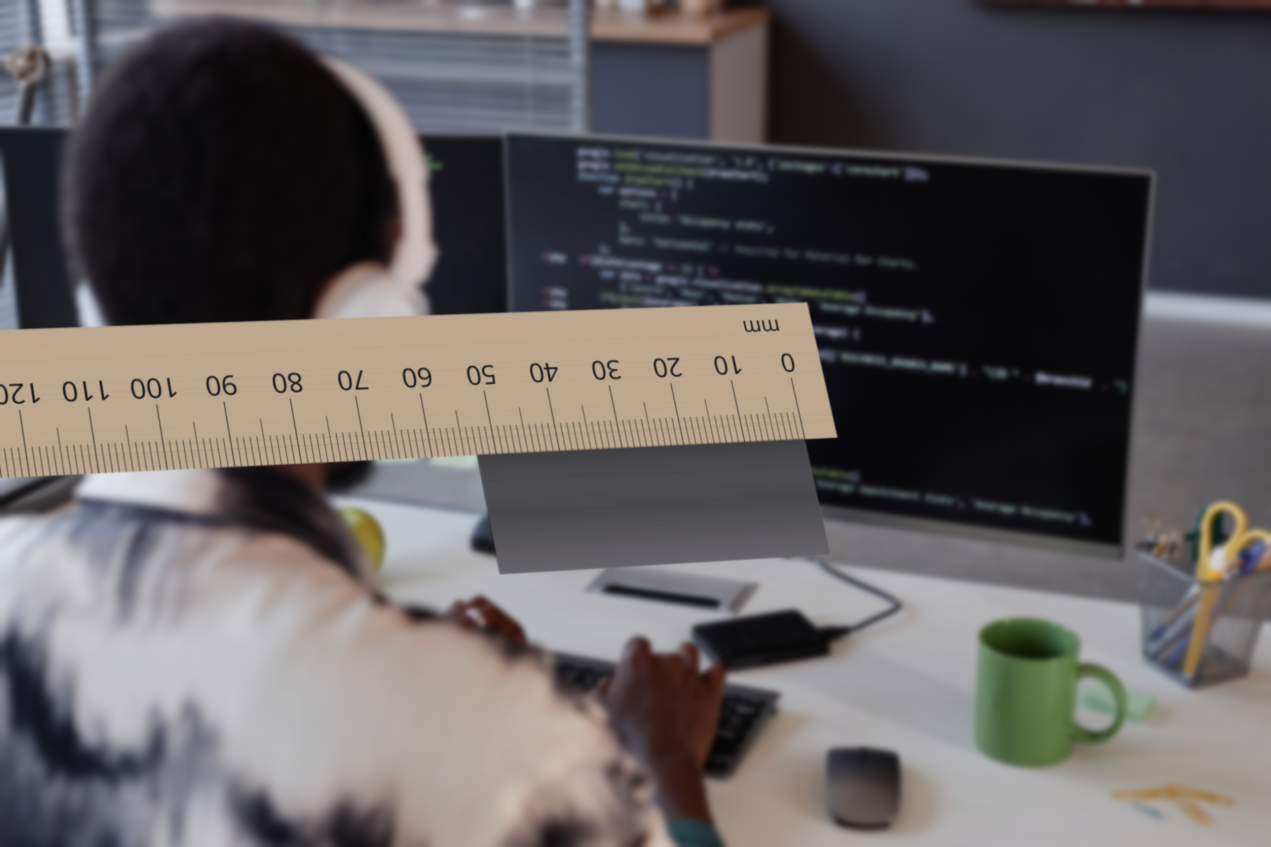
53 mm
